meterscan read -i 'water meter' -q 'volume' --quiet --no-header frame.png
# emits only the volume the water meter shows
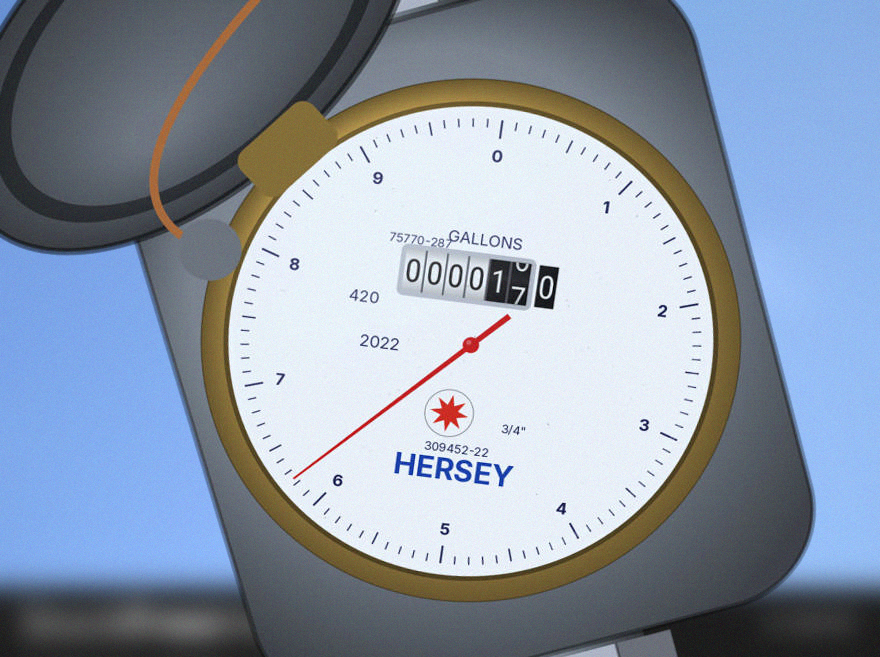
166.2 gal
